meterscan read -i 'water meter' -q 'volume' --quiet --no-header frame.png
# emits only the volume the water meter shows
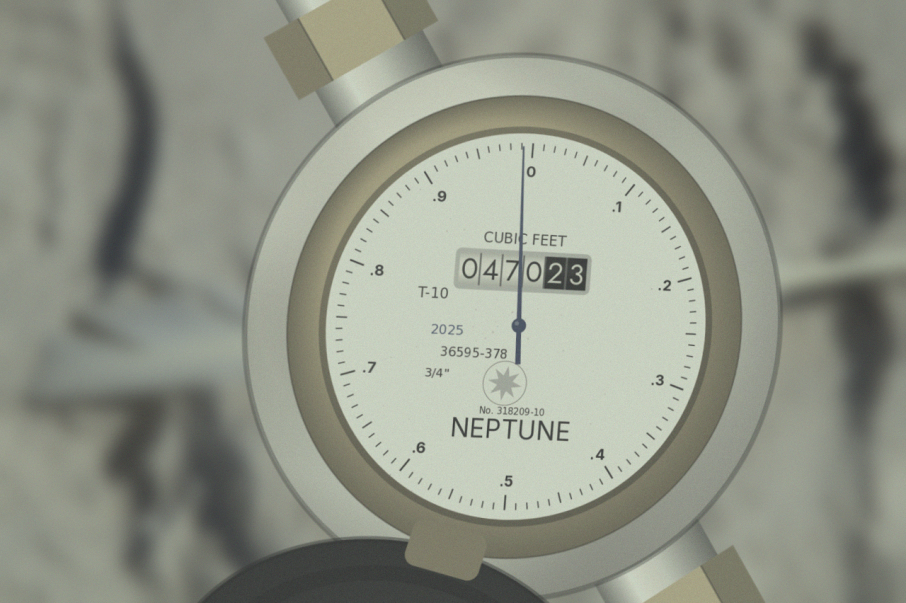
47022.99 ft³
